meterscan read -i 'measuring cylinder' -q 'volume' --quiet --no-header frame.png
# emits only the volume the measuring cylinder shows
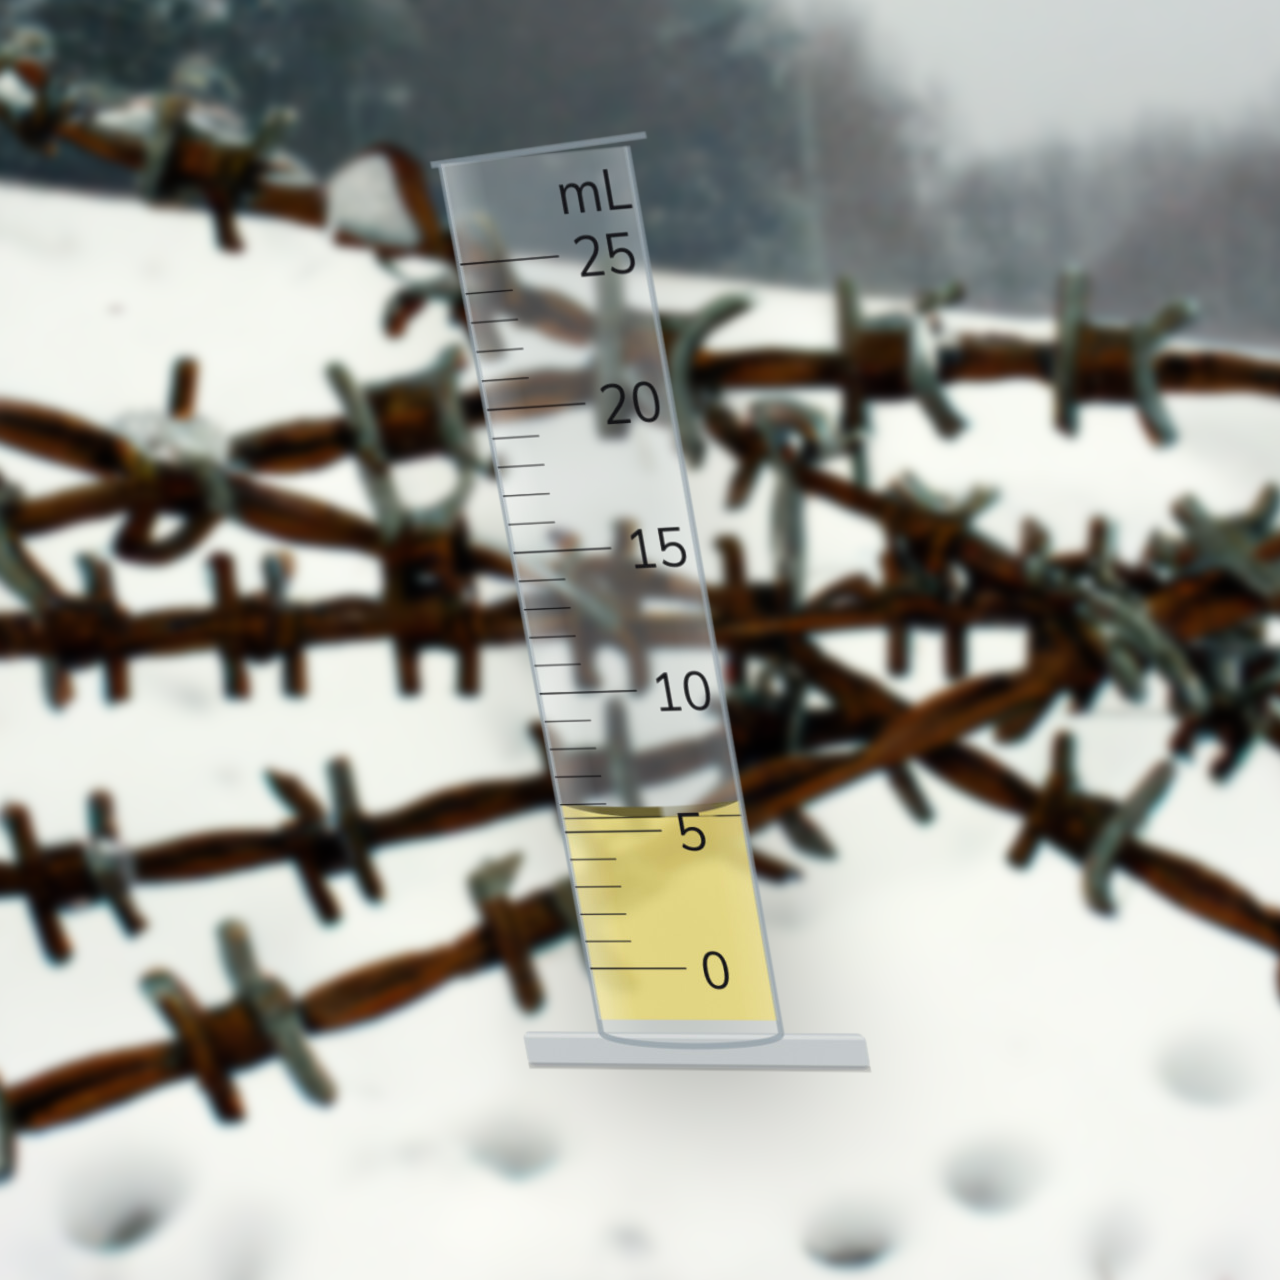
5.5 mL
